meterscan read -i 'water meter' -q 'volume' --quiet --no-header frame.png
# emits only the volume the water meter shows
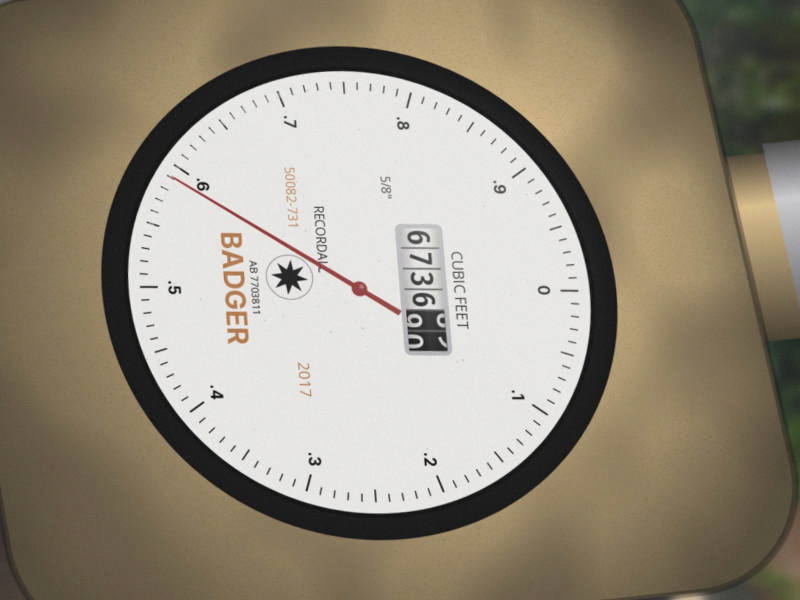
673689.59 ft³
